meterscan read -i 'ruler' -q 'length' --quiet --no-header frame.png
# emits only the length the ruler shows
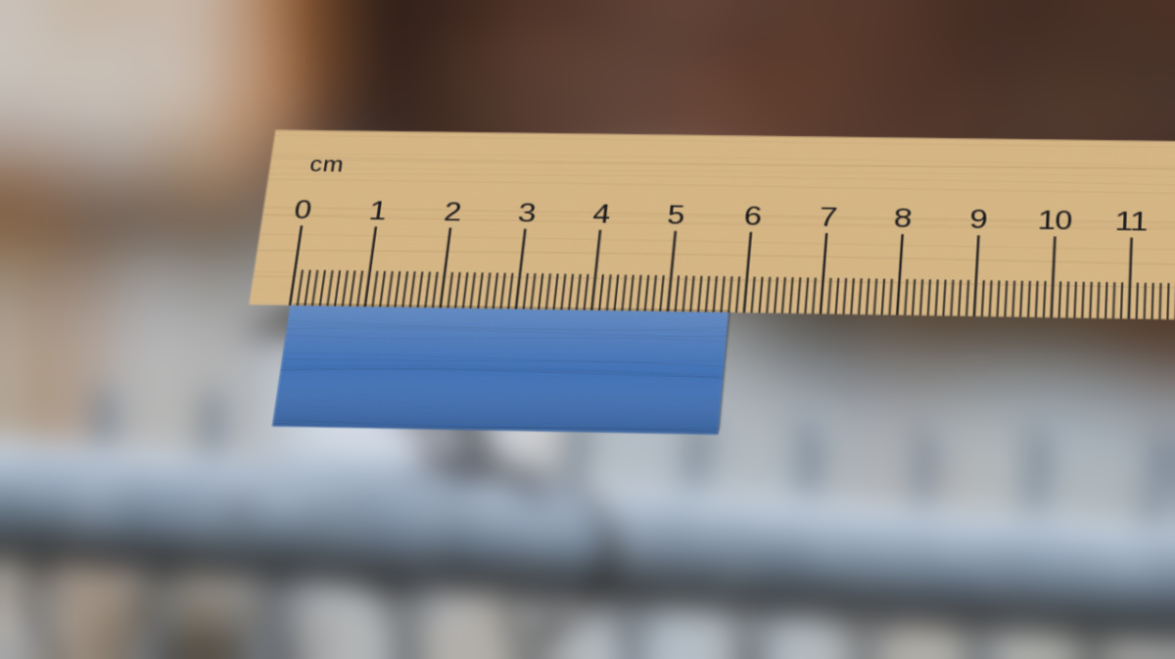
5.8 cm
